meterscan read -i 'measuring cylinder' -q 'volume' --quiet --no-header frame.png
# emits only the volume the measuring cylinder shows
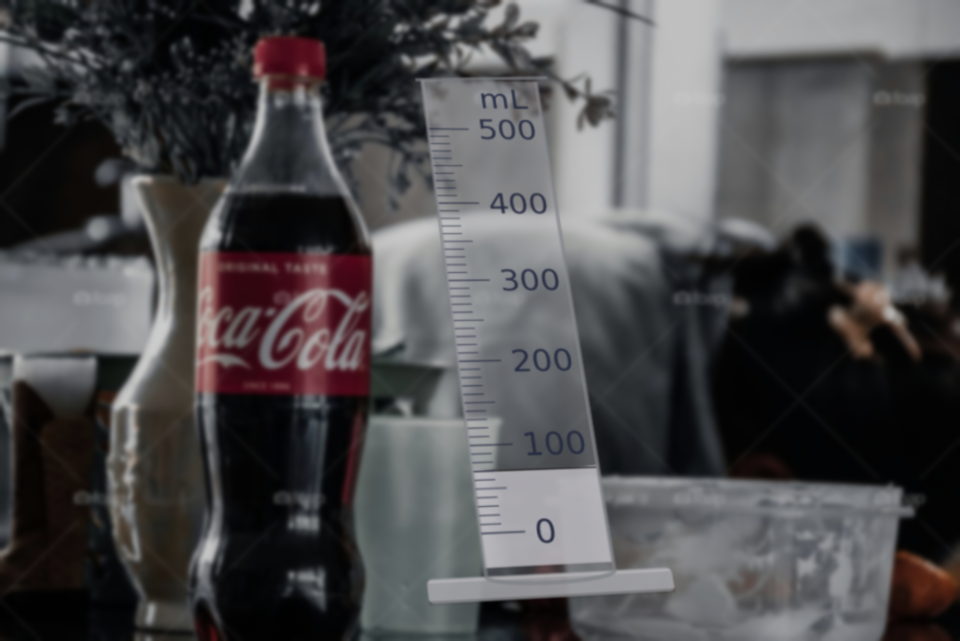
70 mL
